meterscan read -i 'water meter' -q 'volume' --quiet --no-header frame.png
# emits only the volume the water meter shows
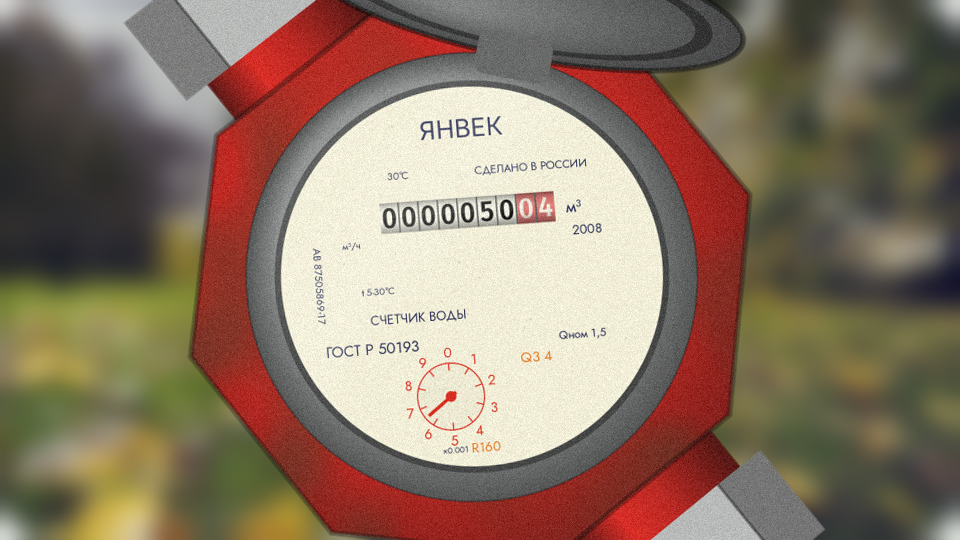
50.046 m³
